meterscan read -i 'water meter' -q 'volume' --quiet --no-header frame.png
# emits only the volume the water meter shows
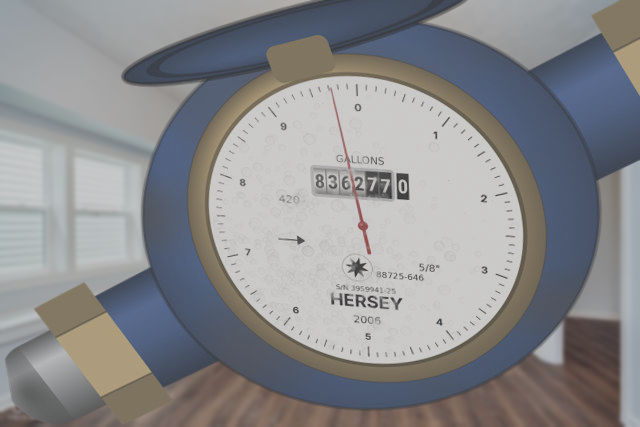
8362769.7 gal
